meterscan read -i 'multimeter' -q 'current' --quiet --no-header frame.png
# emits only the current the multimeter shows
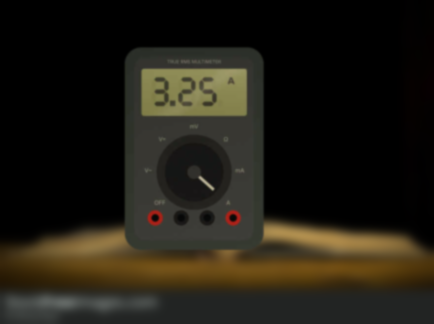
3.25 A
